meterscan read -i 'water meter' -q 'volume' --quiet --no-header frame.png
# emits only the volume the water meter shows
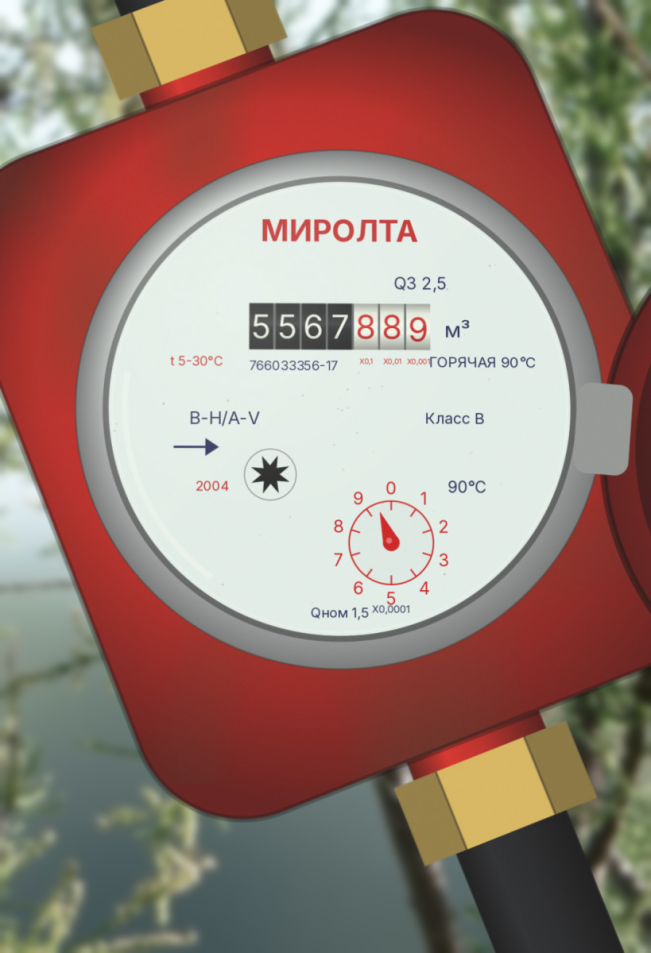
5567.8889 m³
